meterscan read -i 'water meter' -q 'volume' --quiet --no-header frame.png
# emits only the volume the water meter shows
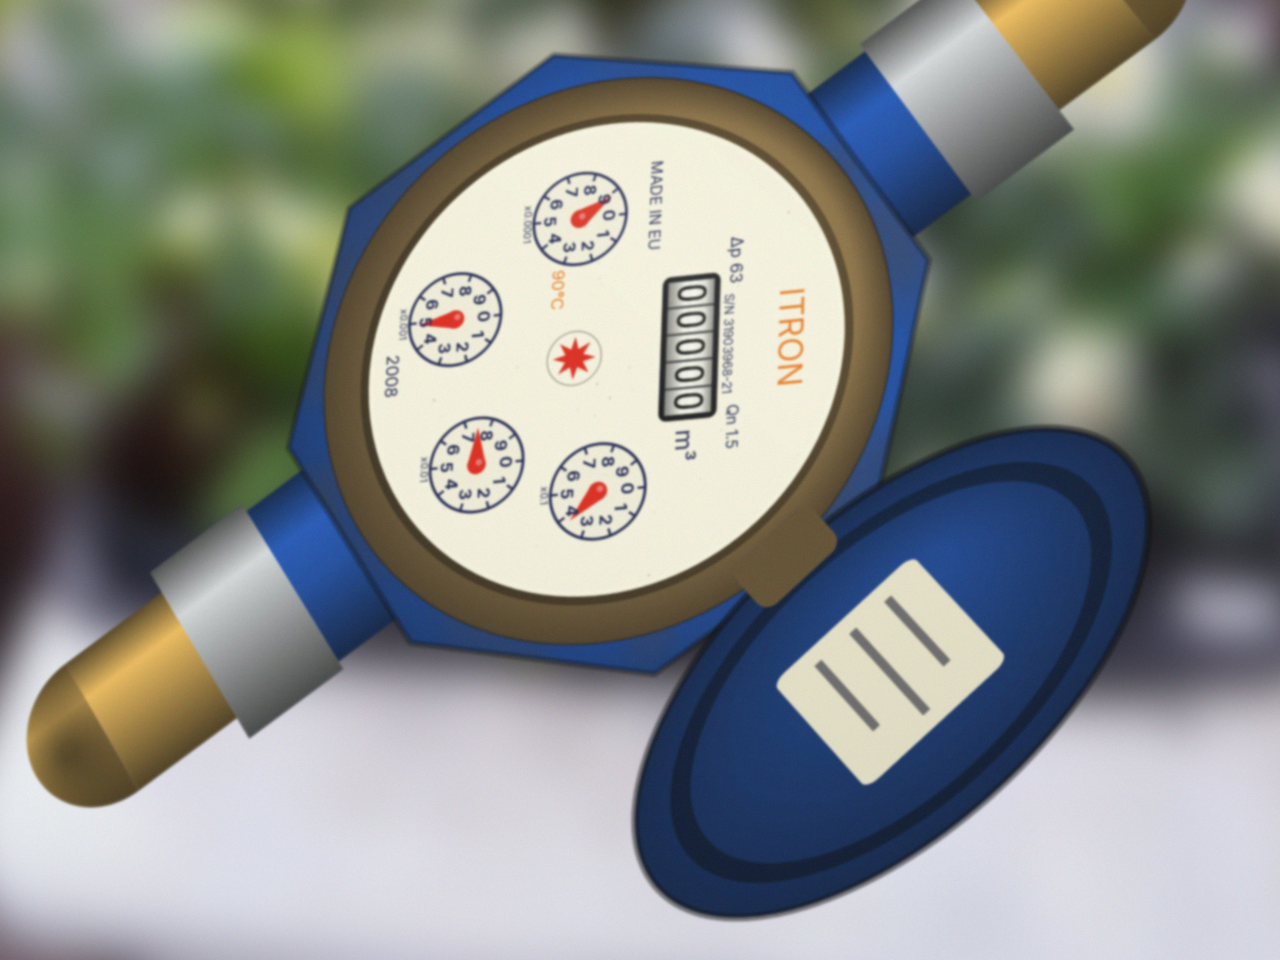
0.3749 m³
